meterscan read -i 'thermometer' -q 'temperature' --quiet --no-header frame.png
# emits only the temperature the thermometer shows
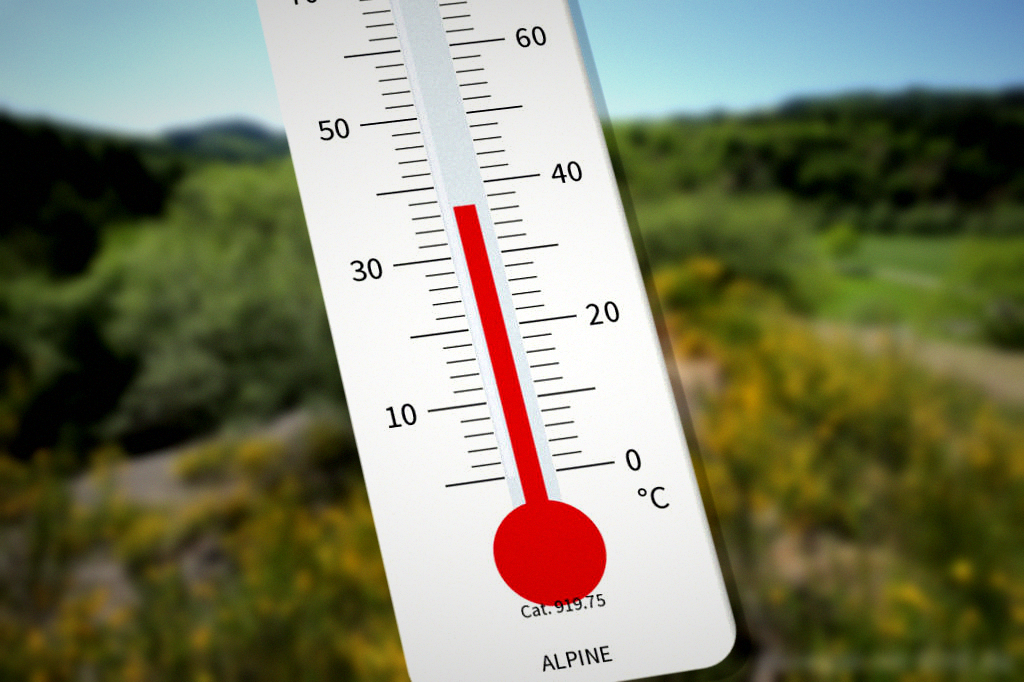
37 °C
